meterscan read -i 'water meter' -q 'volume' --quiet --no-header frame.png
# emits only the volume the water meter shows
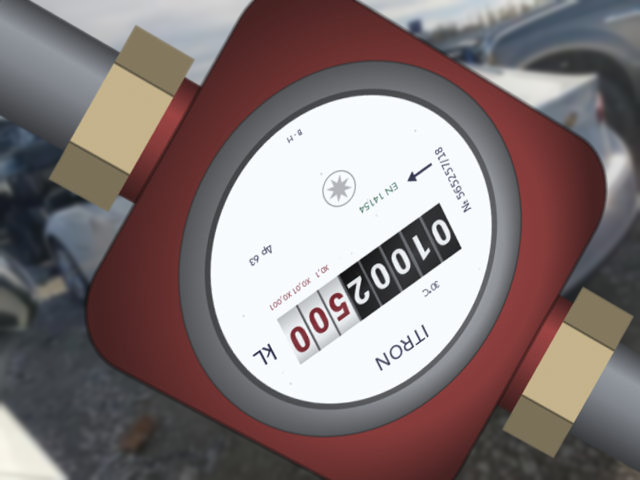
1002.500 kL
